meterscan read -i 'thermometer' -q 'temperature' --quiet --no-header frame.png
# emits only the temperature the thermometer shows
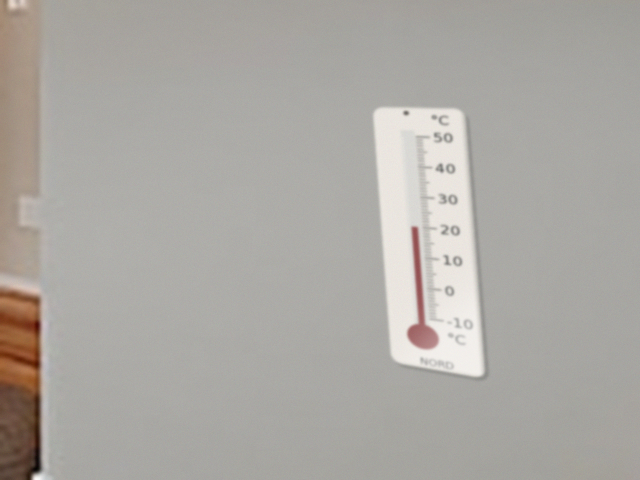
20 °C
